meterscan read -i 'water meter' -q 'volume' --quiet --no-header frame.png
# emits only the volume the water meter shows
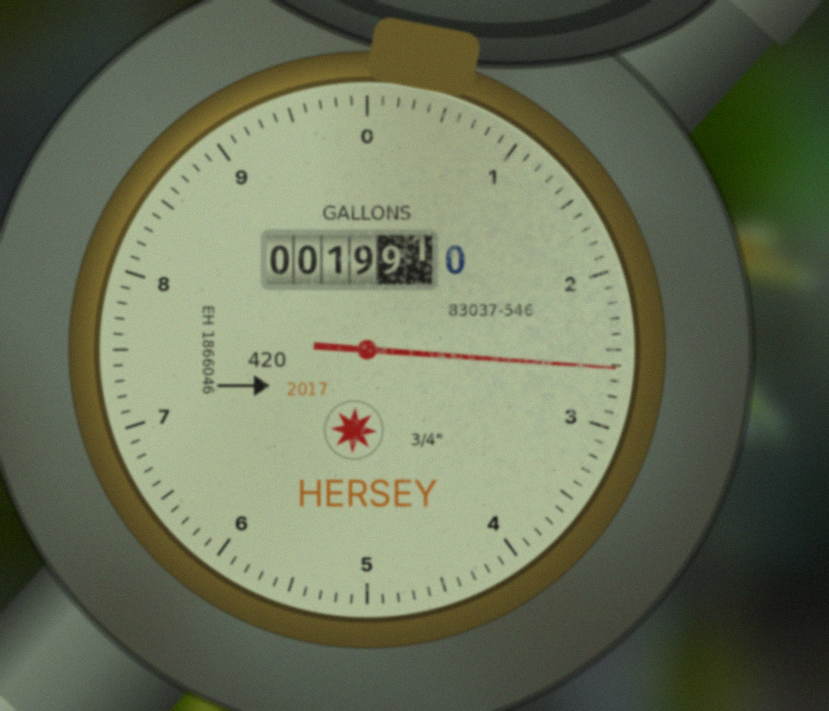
19912.6 gal
